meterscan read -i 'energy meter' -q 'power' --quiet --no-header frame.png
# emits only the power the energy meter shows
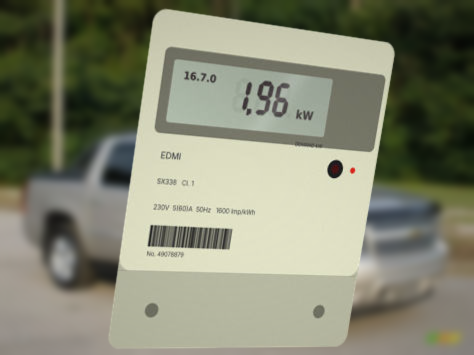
1.96 kW
